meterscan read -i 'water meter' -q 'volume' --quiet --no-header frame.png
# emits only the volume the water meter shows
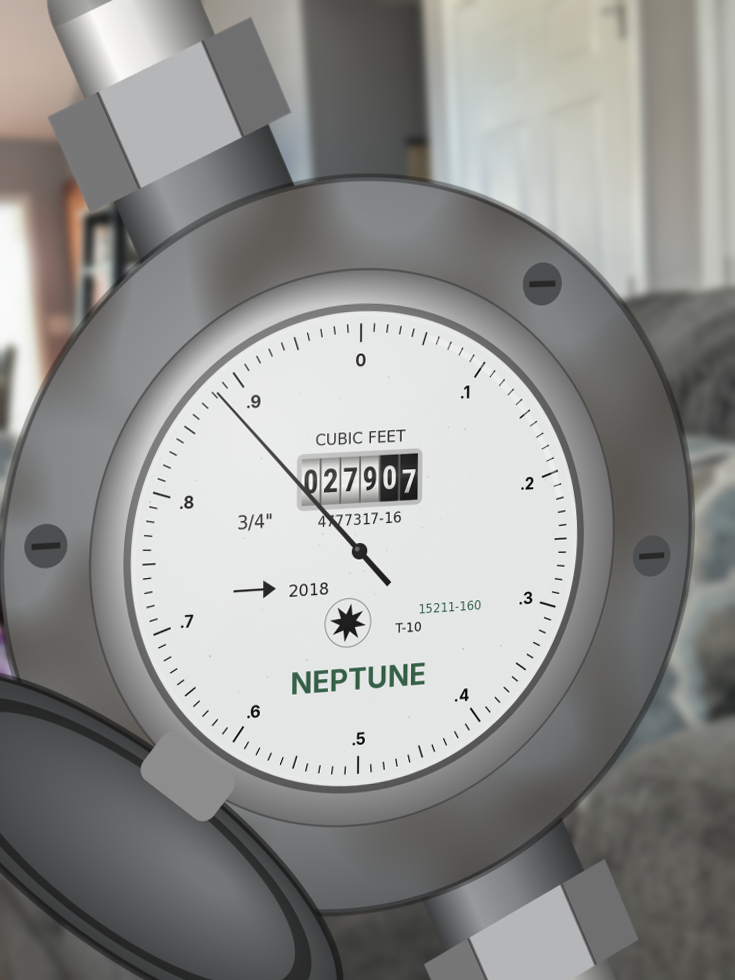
27906.88 ft³
